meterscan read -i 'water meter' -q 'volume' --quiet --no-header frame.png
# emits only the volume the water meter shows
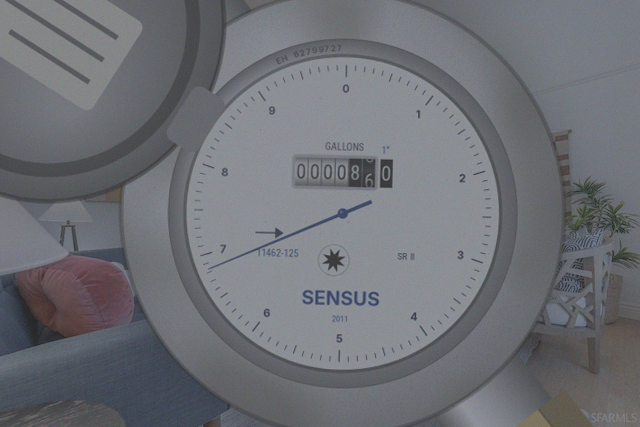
856.8 gal
